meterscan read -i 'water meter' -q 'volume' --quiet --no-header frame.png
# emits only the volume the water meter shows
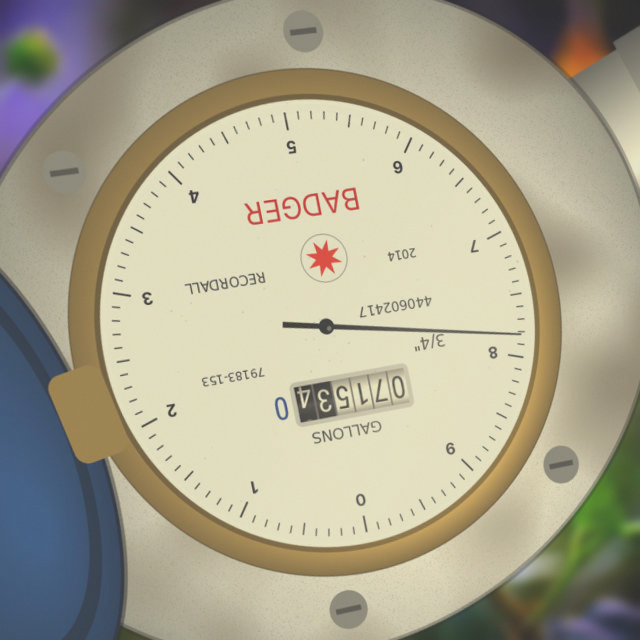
715337.8 gal
